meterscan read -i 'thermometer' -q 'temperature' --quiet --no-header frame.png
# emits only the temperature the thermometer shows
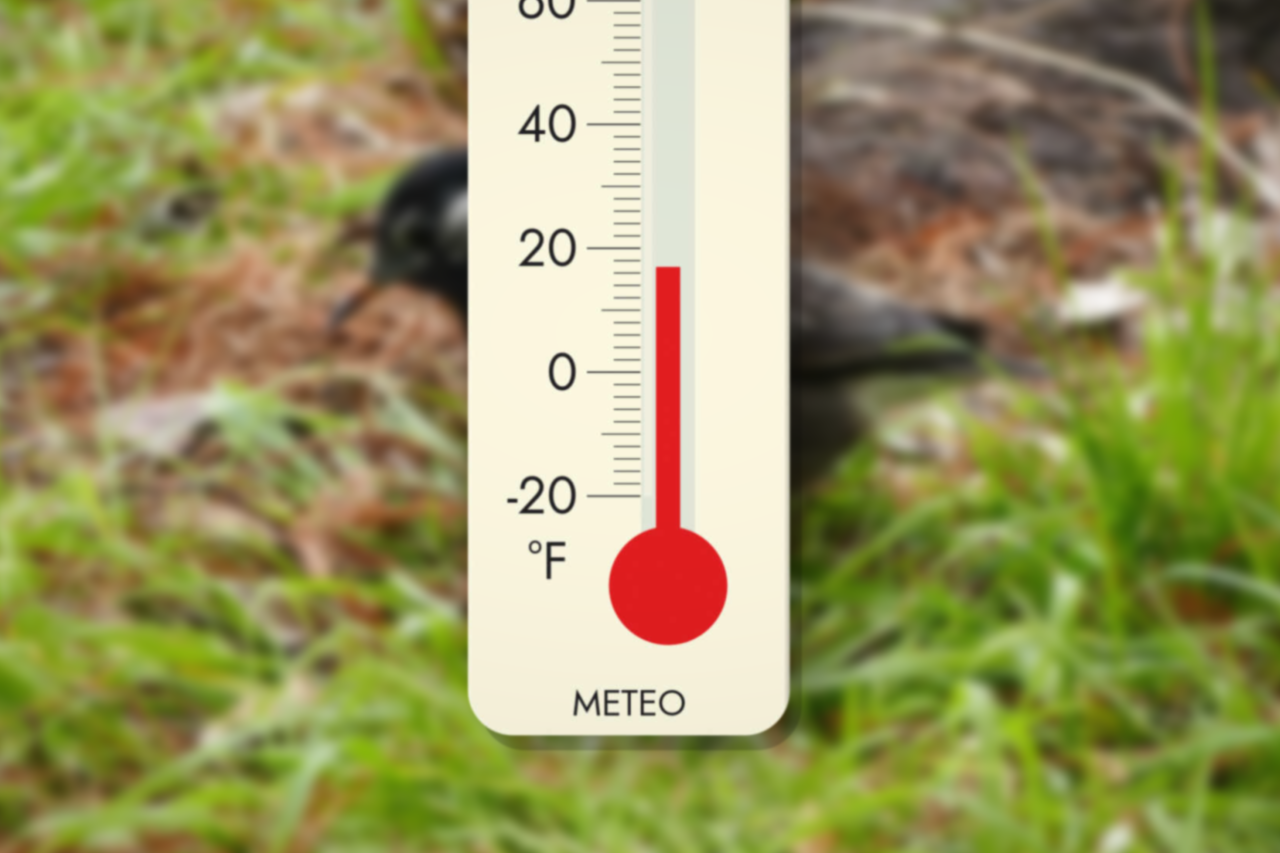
17 °F
